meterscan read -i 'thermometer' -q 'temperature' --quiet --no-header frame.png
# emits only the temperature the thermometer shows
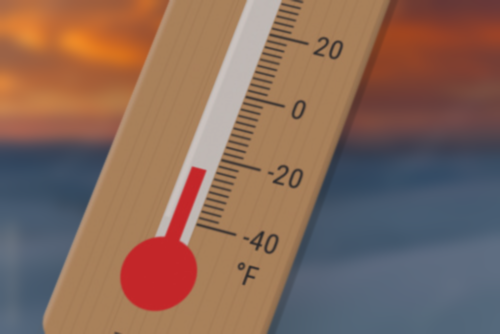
-24 °F
